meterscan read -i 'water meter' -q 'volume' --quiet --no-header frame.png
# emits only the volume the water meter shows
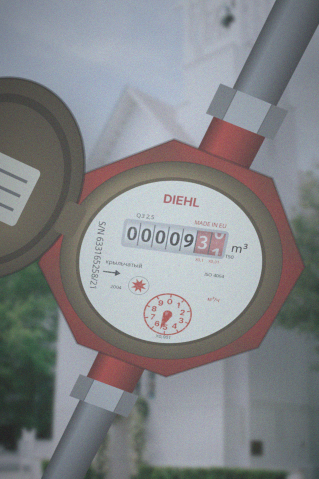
9.305 m³
